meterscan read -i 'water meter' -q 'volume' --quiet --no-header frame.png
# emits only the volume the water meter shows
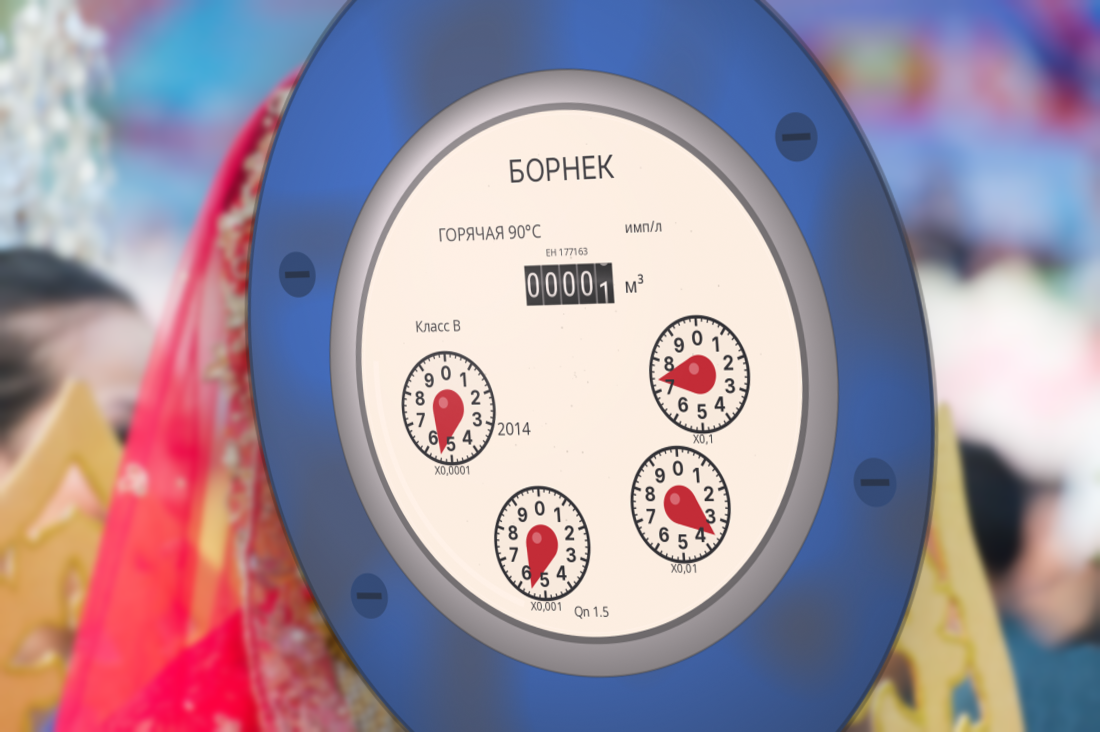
0.7355 m³
